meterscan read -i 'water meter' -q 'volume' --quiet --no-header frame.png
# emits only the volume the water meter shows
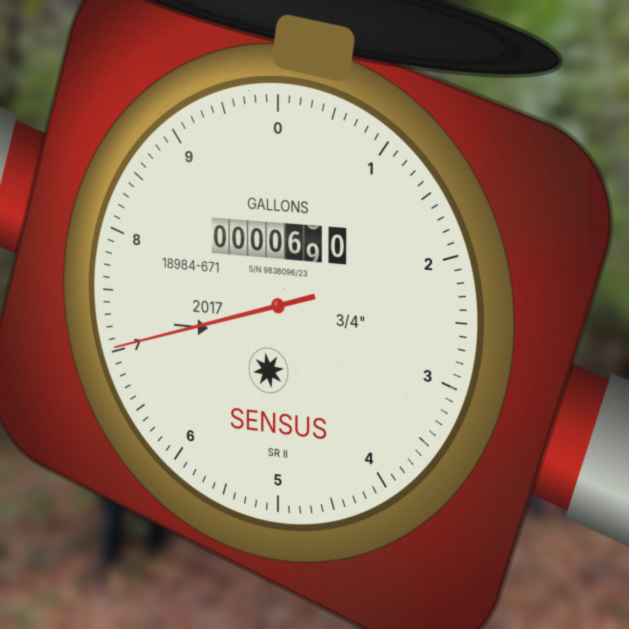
687.0 gal
